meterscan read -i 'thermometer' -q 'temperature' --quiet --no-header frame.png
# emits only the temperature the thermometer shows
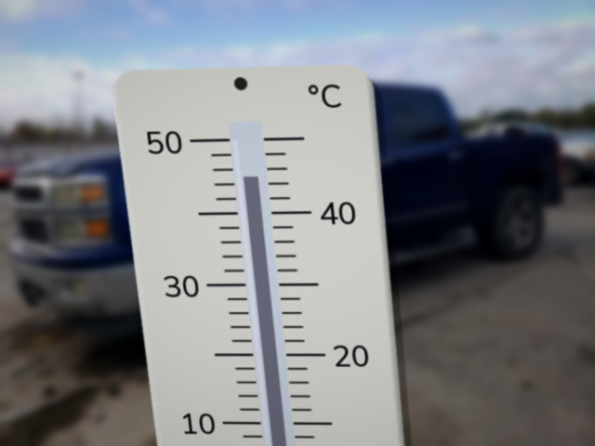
45 °C
